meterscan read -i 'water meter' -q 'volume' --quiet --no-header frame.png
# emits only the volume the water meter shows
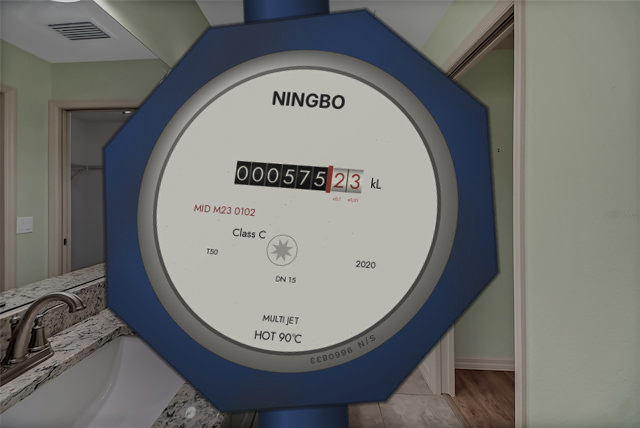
575.23 kL
